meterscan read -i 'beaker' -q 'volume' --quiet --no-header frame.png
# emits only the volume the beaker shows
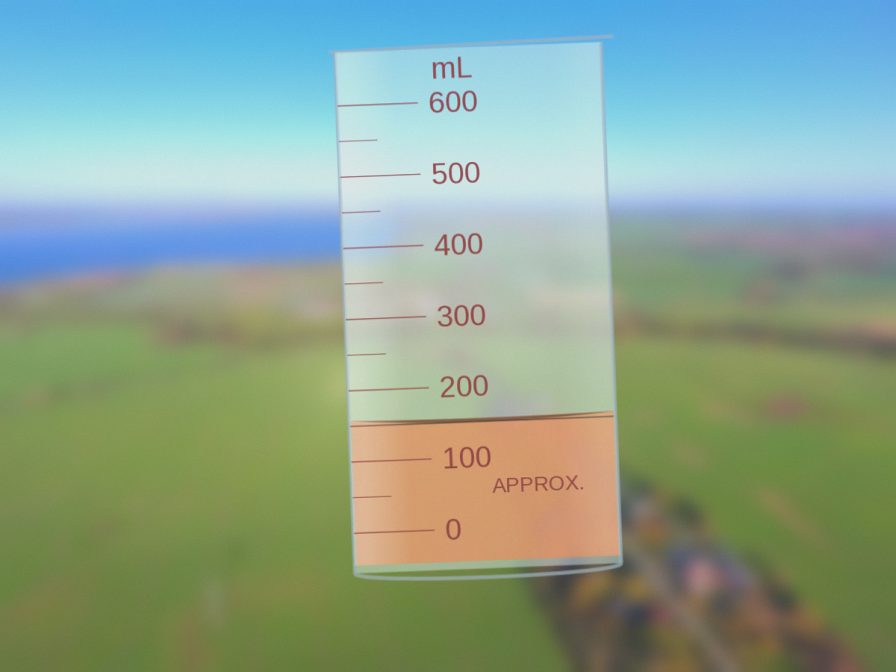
150 mL
